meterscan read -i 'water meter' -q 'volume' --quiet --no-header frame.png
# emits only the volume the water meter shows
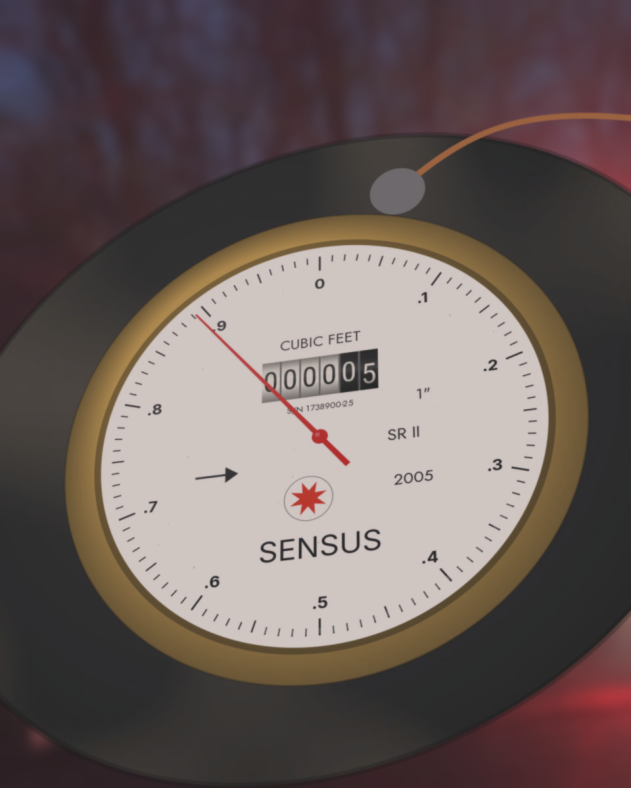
4.89 ft³
